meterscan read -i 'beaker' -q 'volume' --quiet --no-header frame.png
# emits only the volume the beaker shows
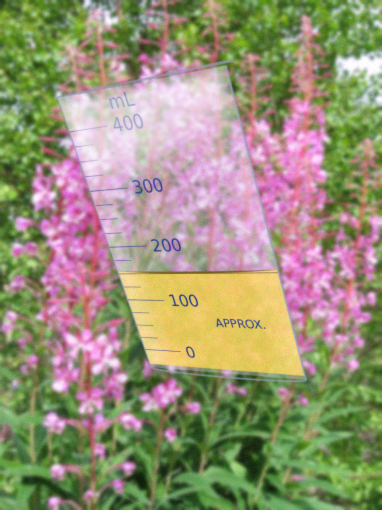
150 mL
